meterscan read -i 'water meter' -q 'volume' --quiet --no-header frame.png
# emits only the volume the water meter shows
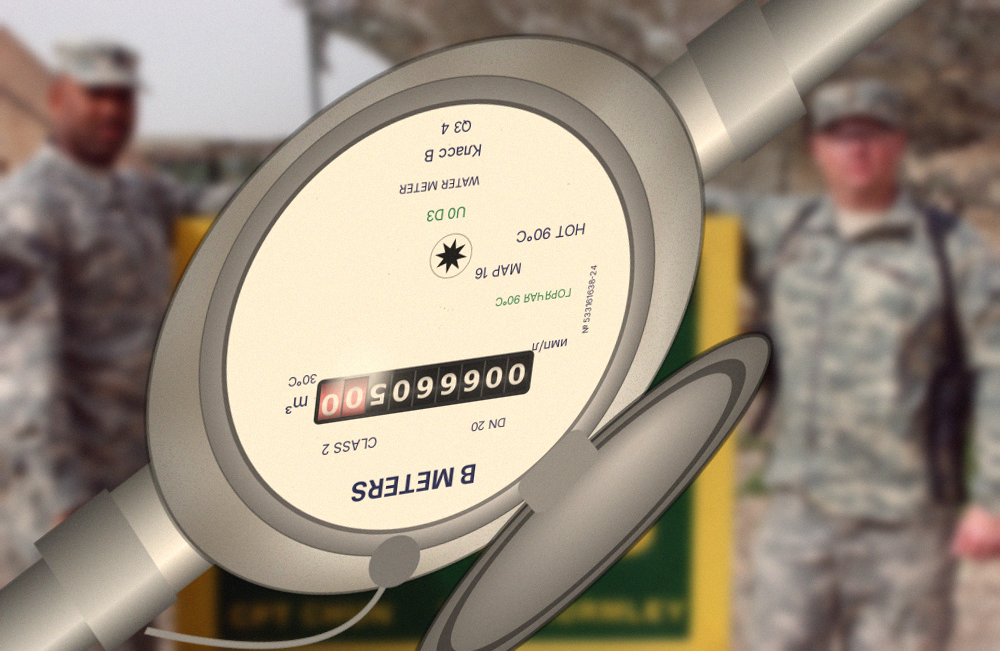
66605.00 m³
